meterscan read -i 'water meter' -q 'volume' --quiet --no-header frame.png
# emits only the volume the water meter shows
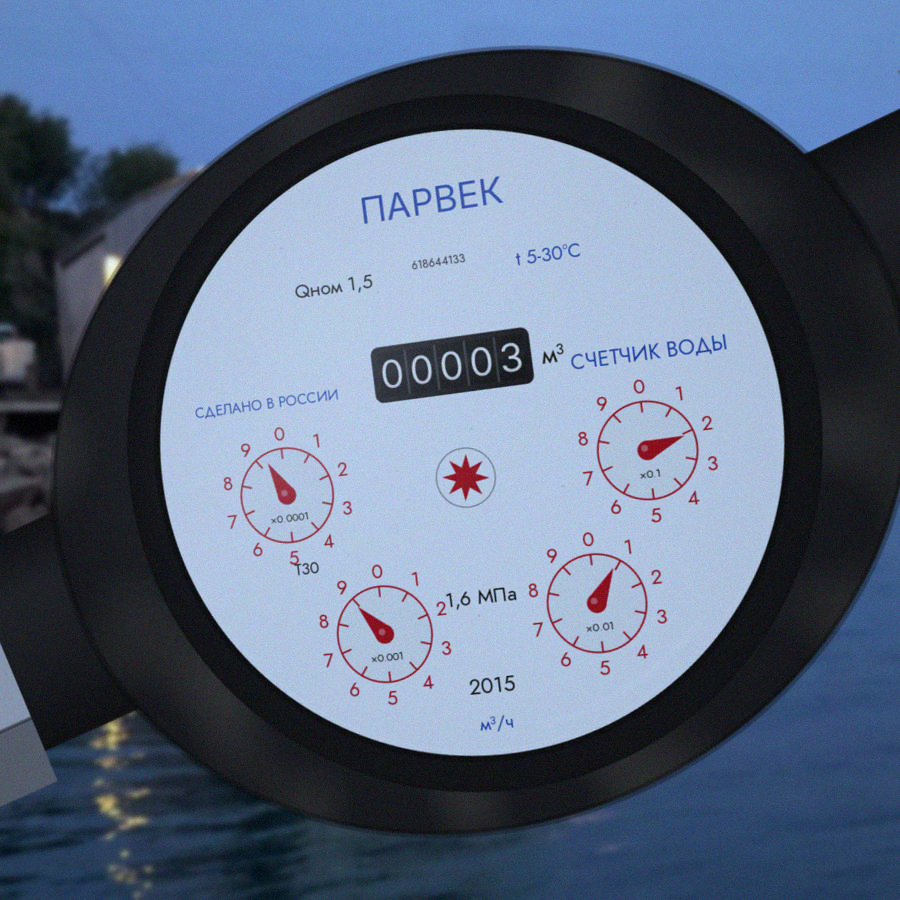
3.2089 m³
